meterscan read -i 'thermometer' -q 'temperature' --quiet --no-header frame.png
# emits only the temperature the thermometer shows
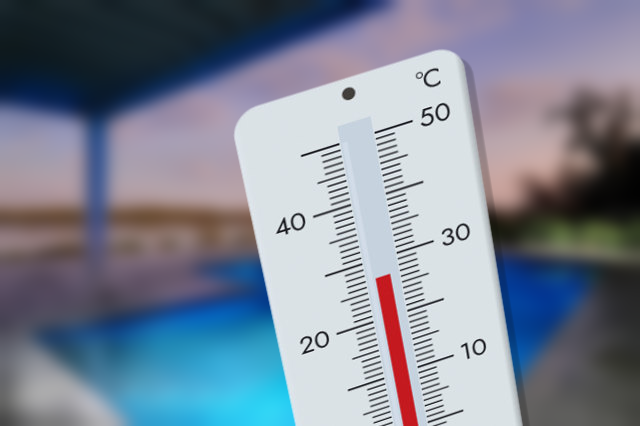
27 °C
